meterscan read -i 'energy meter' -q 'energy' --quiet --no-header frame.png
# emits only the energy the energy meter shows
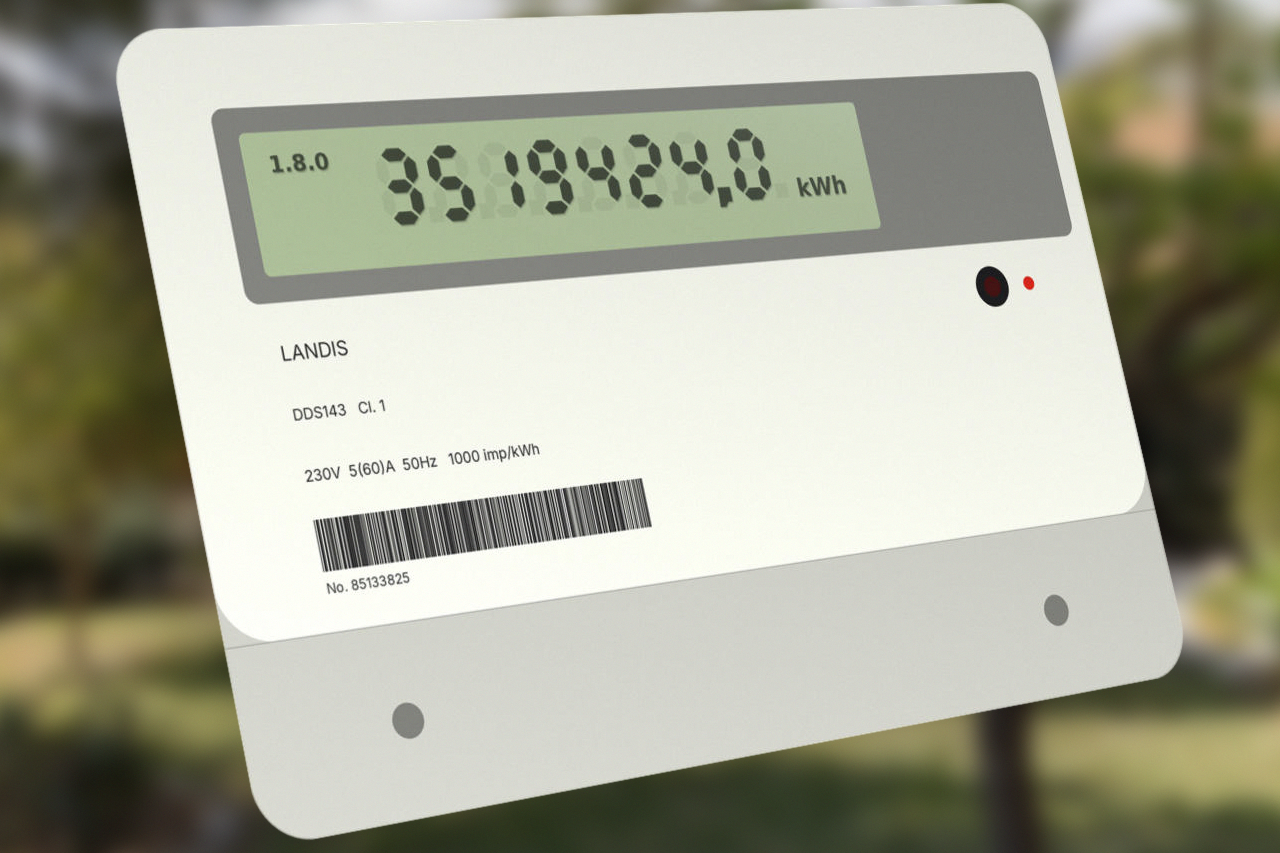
3519424.0 kWh
